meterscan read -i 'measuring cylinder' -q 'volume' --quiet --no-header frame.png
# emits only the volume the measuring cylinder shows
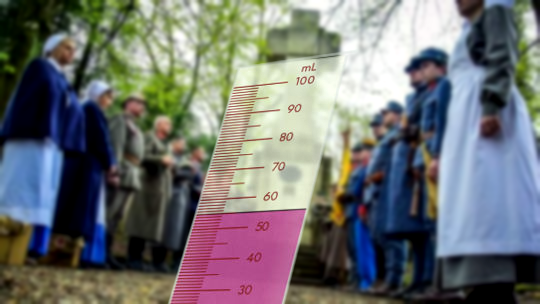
55 mL
